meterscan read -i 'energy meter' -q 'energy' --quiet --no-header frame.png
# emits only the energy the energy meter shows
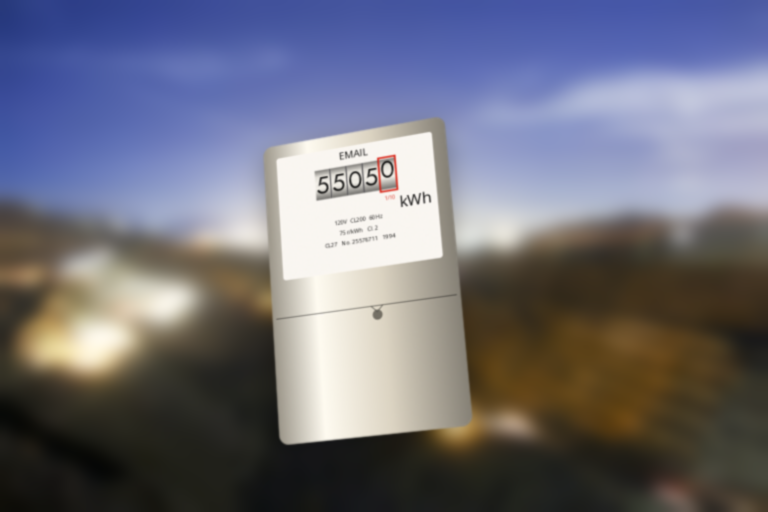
5505.0 kWh
